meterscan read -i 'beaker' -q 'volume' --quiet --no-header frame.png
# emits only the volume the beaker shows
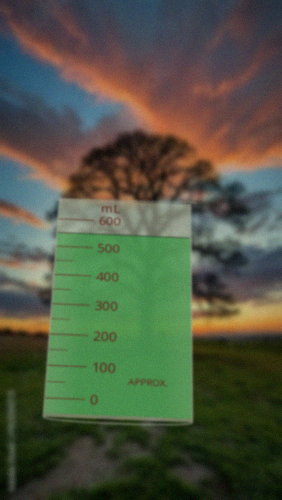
550 mL
